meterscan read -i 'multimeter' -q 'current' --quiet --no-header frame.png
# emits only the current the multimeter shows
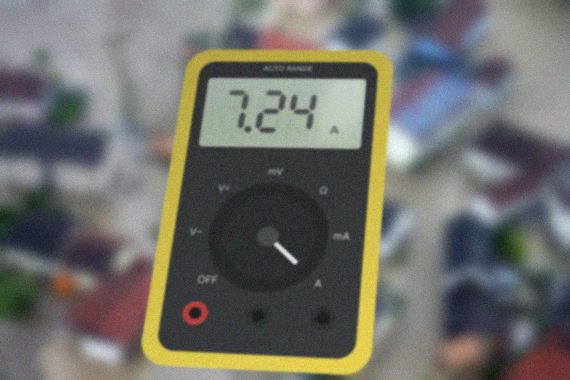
7.24 A
